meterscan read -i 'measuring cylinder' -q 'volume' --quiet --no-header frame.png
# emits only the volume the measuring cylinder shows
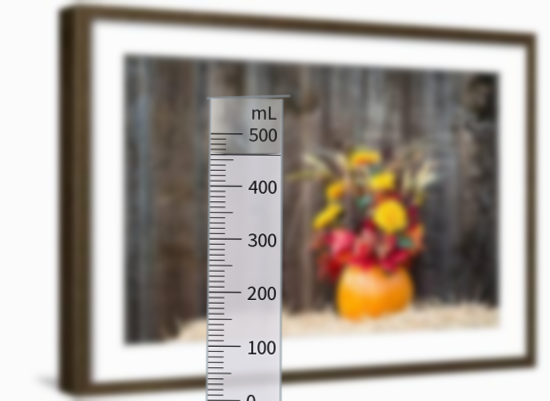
460 mL
